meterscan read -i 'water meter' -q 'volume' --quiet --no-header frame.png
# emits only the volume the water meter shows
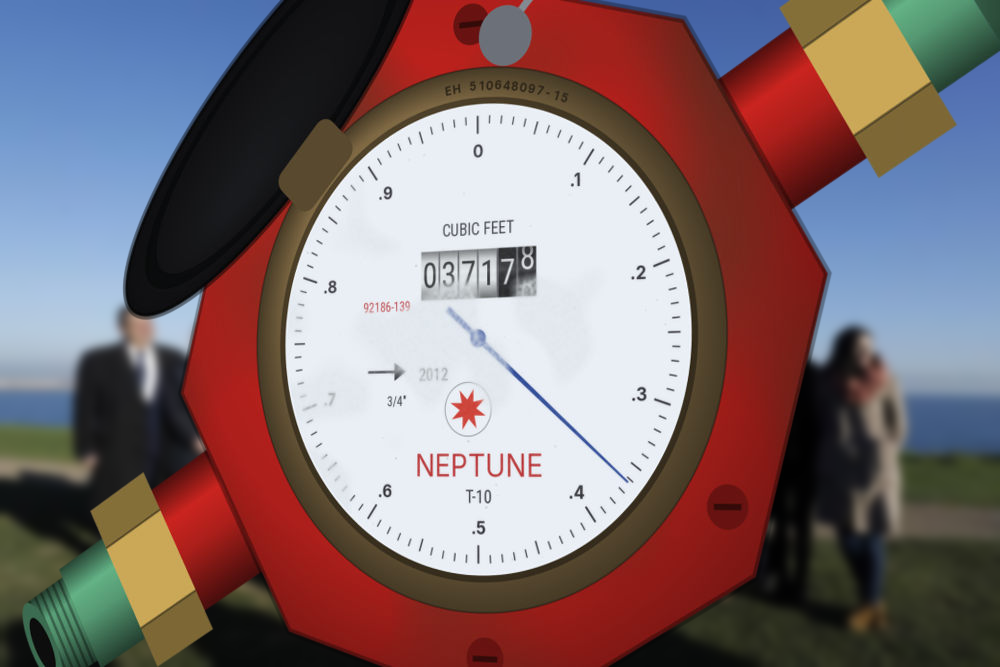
37178.36 ft³
